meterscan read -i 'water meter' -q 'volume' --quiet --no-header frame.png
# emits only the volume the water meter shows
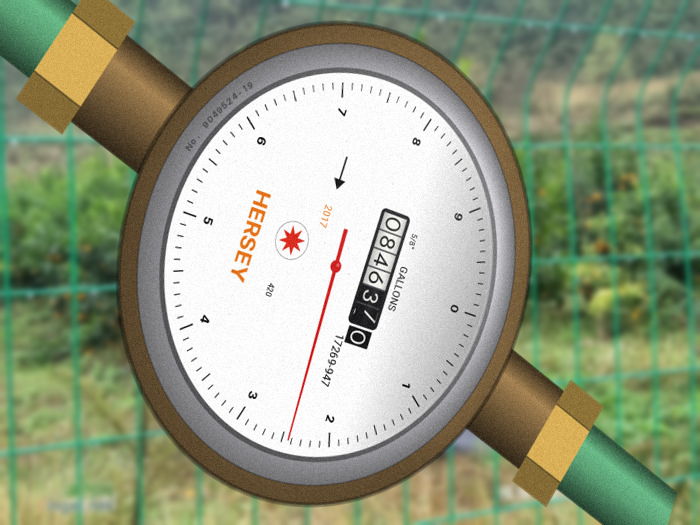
846372.4 gal
